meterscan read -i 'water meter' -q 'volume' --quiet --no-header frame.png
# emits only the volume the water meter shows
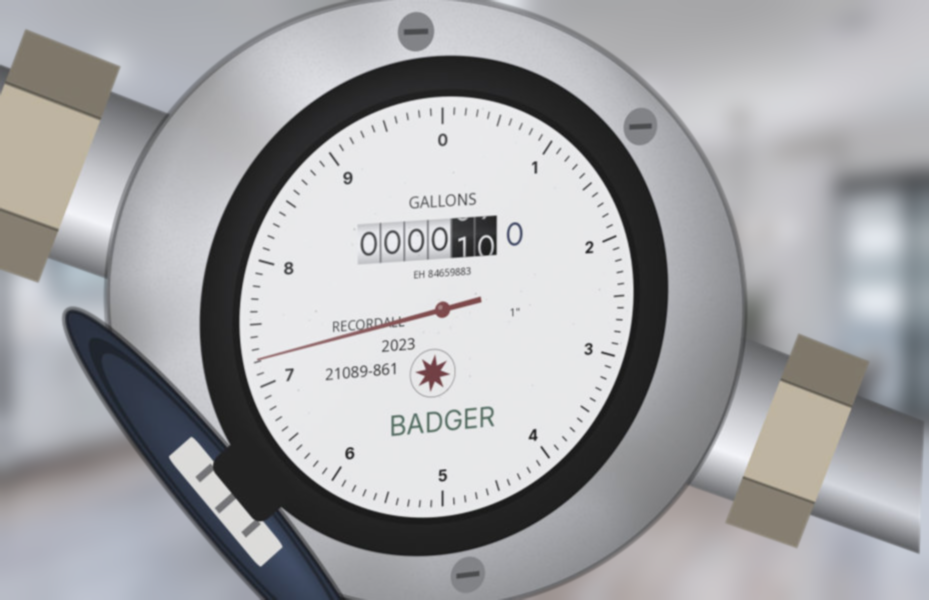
97.2 gal
